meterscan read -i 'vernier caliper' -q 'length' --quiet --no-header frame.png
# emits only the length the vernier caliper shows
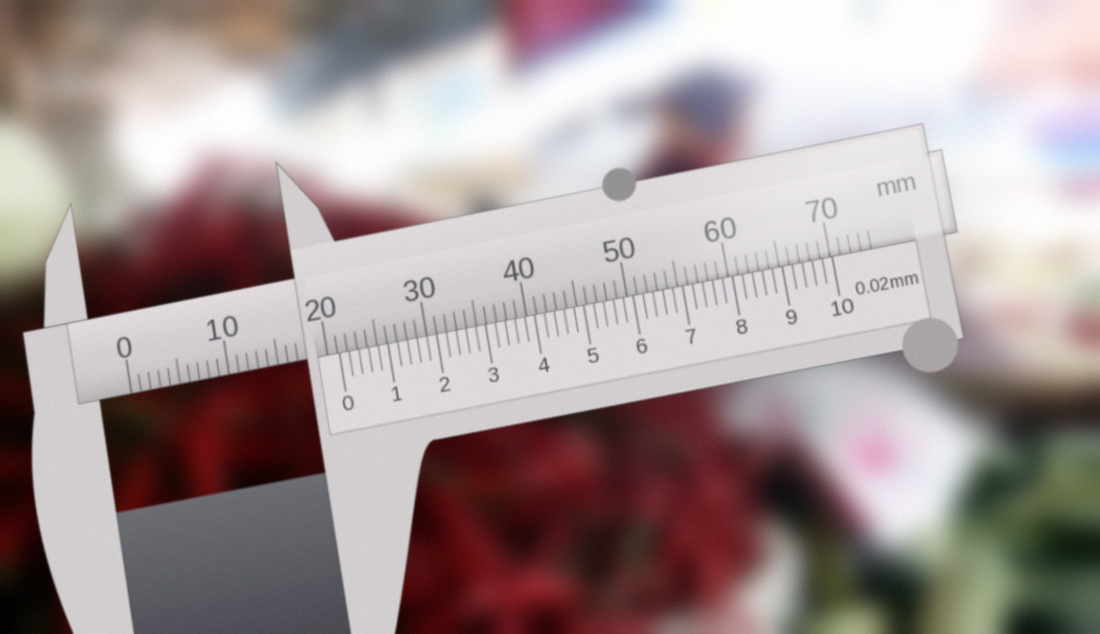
21.2 mm
